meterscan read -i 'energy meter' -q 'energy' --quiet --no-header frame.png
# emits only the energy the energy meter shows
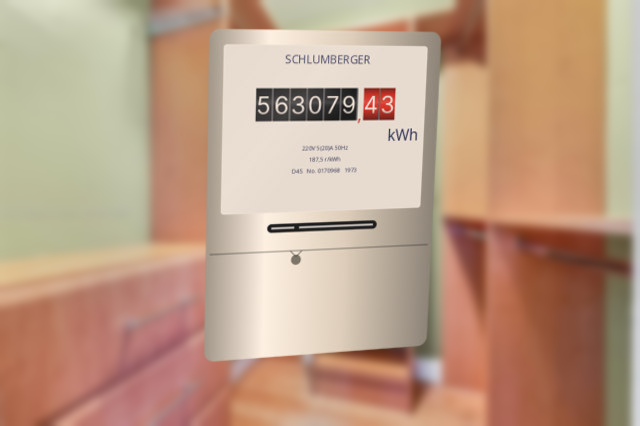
563079.43 kWh
